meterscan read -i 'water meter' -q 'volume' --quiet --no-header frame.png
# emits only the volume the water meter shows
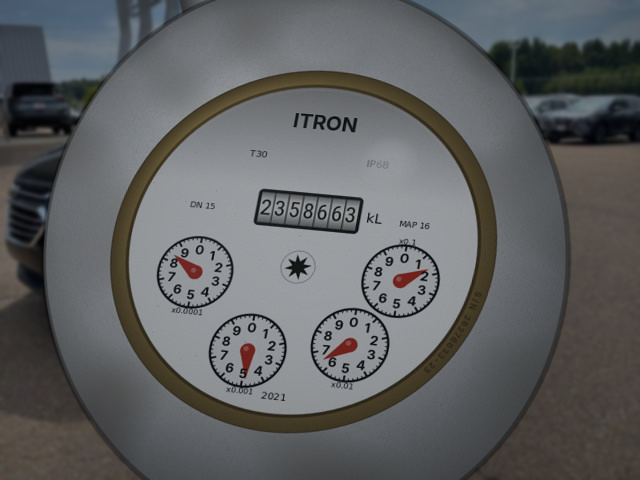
2358663.1648 kL
